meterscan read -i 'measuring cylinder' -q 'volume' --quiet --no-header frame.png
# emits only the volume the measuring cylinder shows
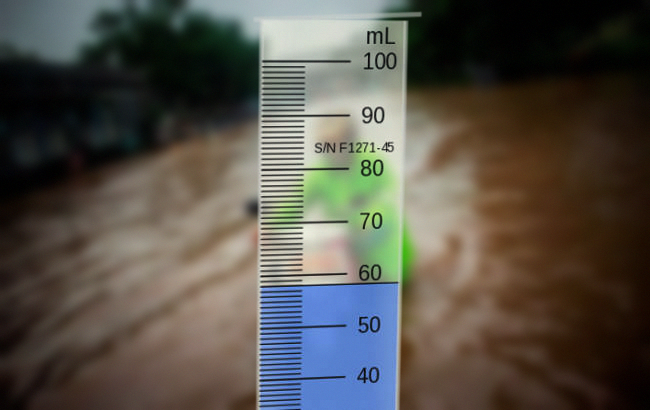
58 mL
